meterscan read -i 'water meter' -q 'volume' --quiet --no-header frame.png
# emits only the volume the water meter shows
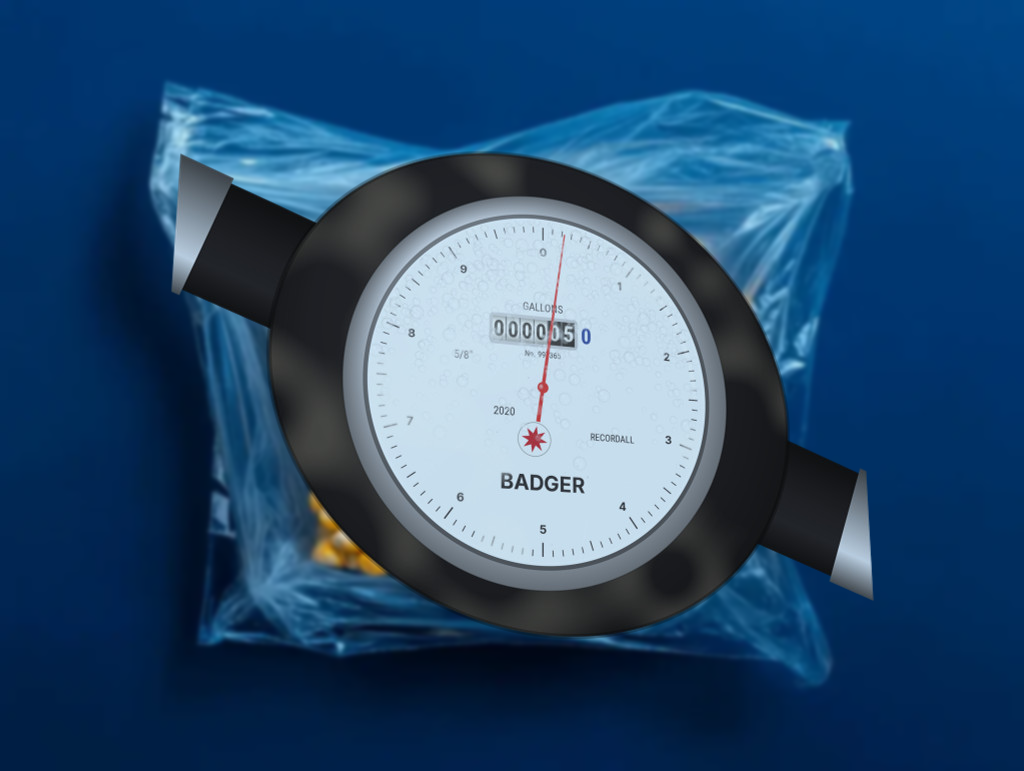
50.2 gal
